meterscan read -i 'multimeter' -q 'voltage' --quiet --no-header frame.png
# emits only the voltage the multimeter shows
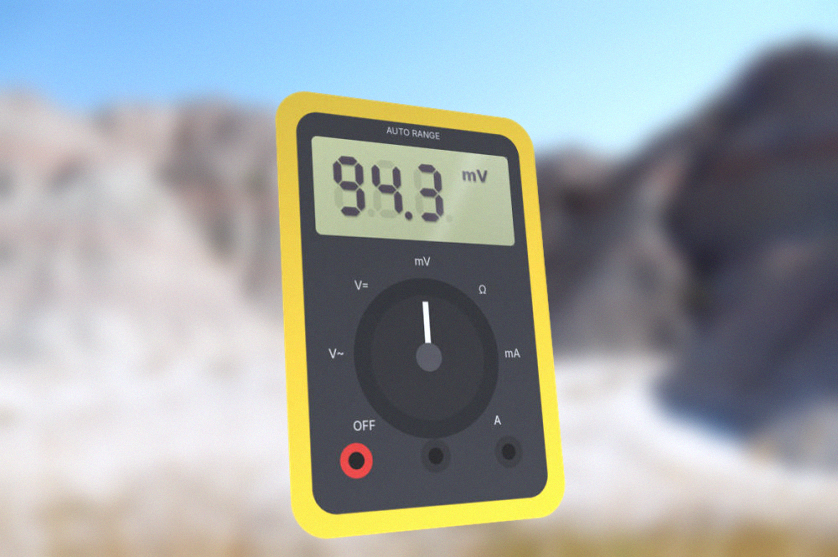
94.3 mV
